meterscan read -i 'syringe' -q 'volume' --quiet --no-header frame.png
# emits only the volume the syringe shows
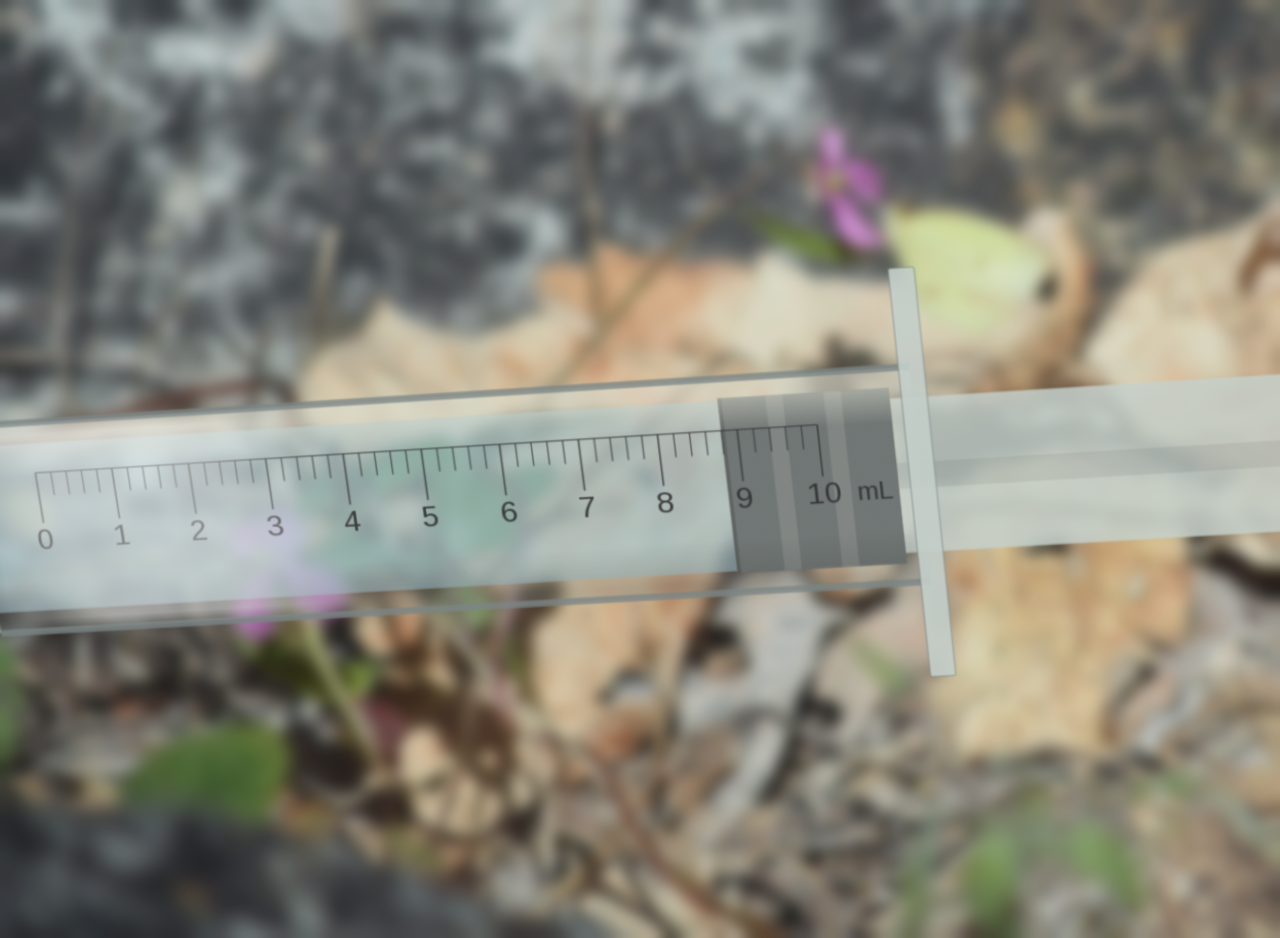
8.8 mL
